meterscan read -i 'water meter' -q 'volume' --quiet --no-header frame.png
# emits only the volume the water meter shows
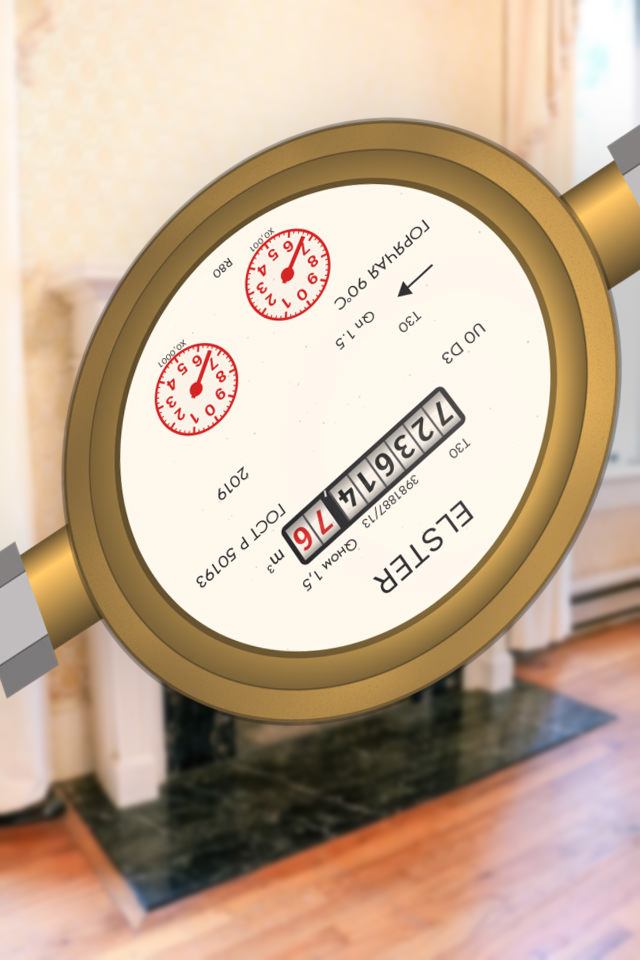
723614.7666 m³
